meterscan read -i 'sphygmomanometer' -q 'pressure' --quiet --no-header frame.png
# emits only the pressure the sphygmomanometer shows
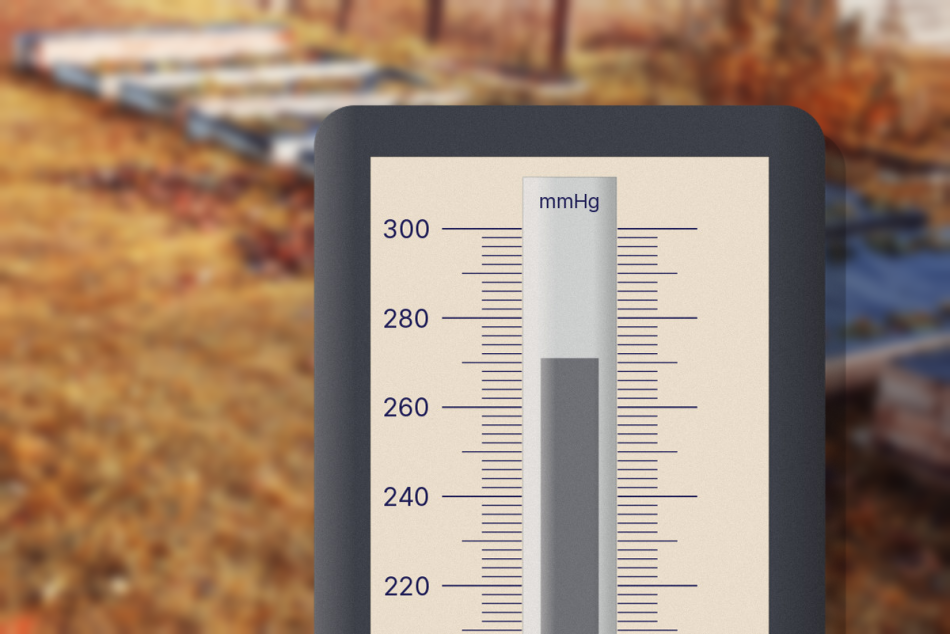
271 mmHg
